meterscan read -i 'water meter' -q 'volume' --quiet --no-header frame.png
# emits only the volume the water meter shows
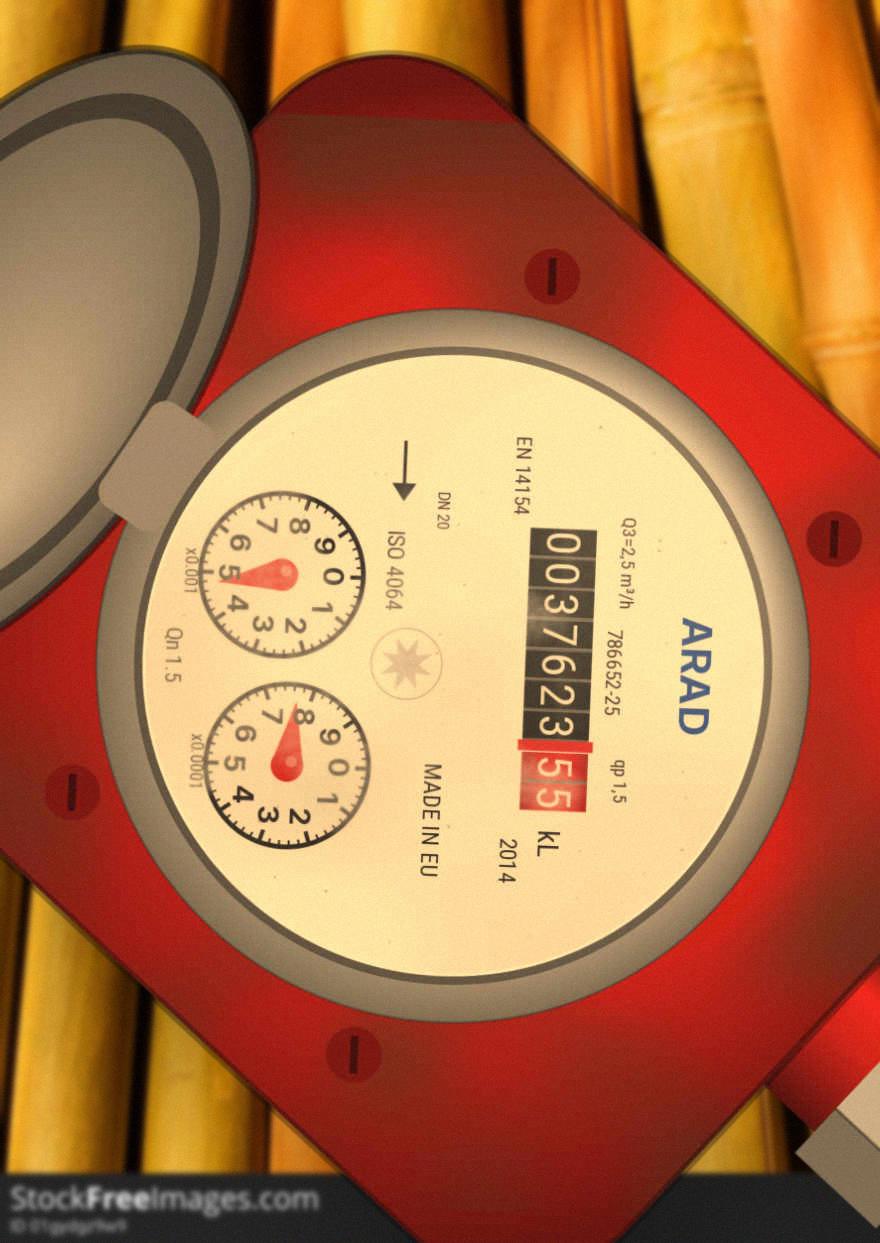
37623.5547 kL
